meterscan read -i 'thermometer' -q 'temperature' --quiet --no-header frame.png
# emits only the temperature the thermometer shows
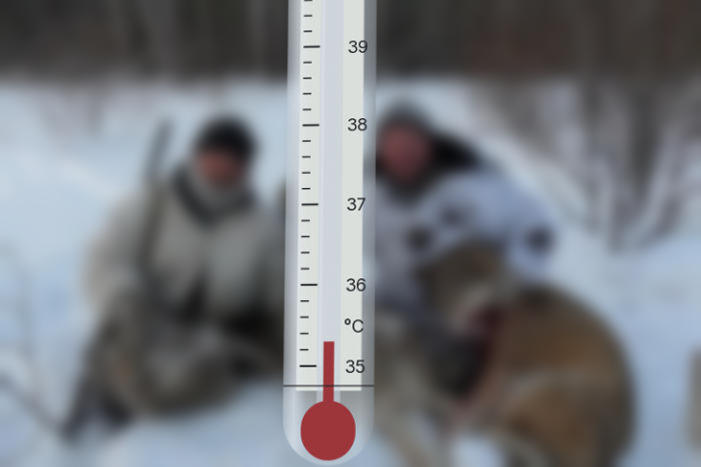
35.3 °C
